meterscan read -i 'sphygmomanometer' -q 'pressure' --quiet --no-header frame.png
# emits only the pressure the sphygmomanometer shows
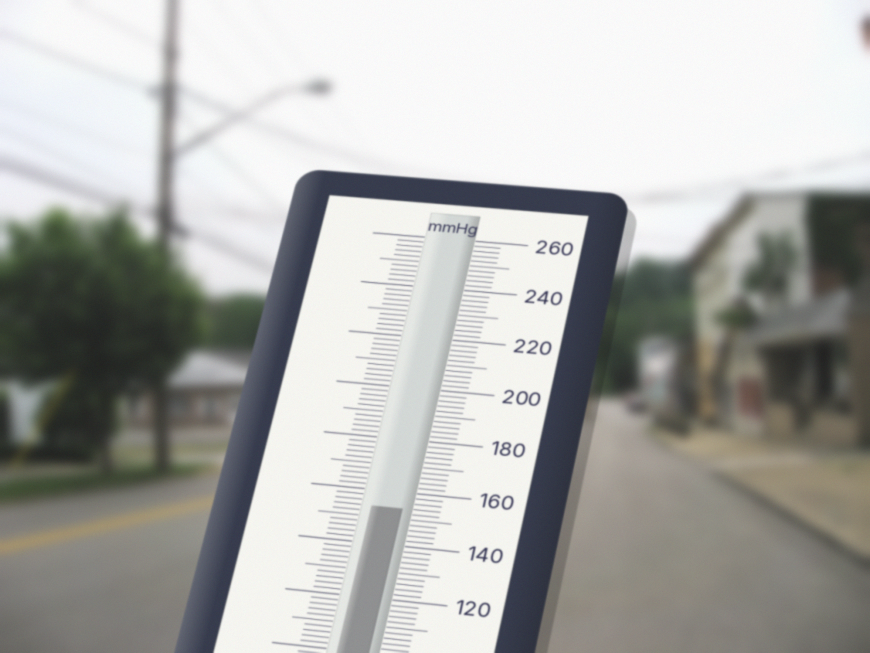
154 mmHg
